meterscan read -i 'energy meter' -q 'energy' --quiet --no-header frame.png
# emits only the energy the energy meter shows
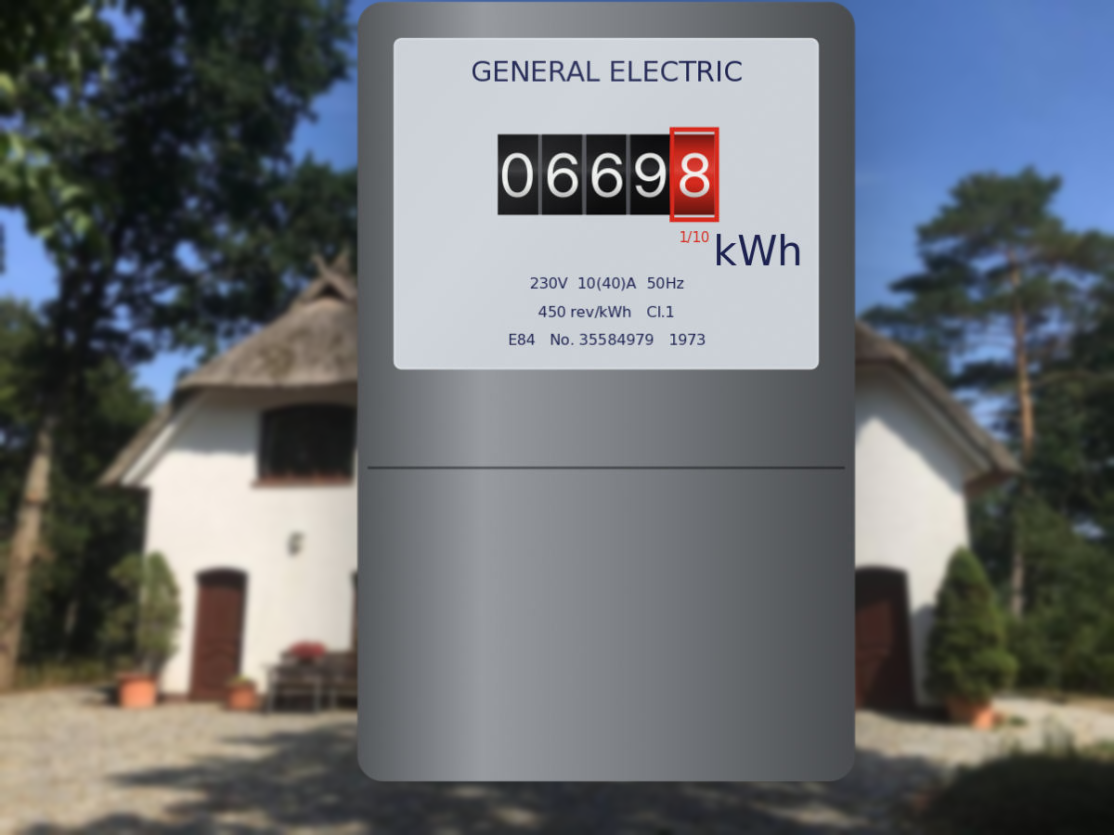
669.8 kWh
